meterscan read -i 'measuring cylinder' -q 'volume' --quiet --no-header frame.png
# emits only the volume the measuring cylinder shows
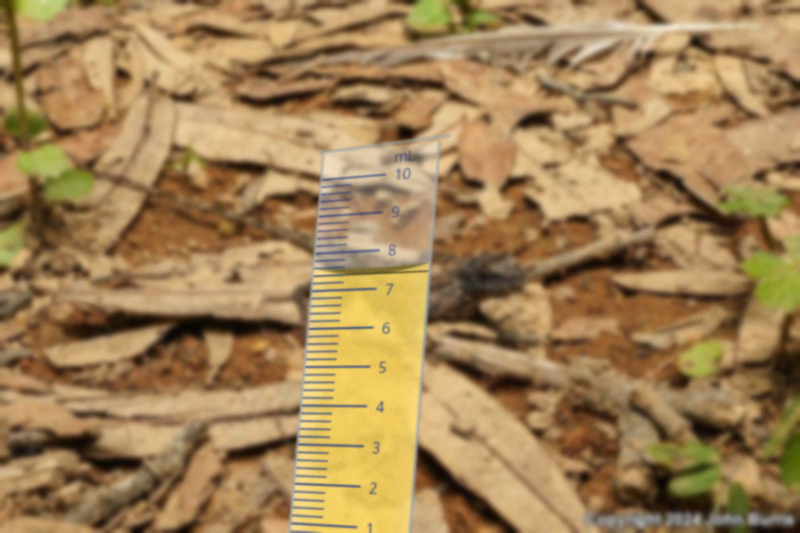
7.4 mL
